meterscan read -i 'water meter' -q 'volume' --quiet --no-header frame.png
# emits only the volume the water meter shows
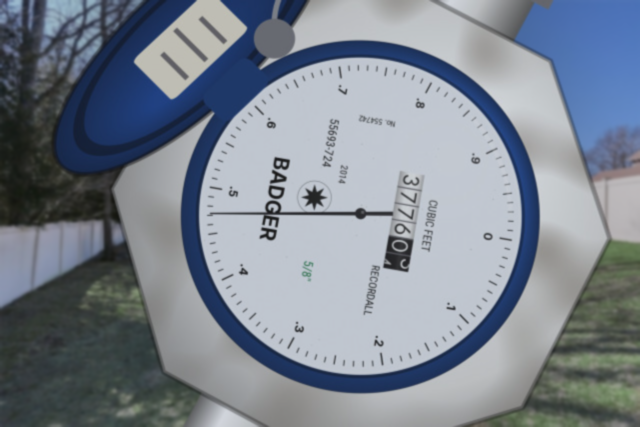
377603.47 ft³
